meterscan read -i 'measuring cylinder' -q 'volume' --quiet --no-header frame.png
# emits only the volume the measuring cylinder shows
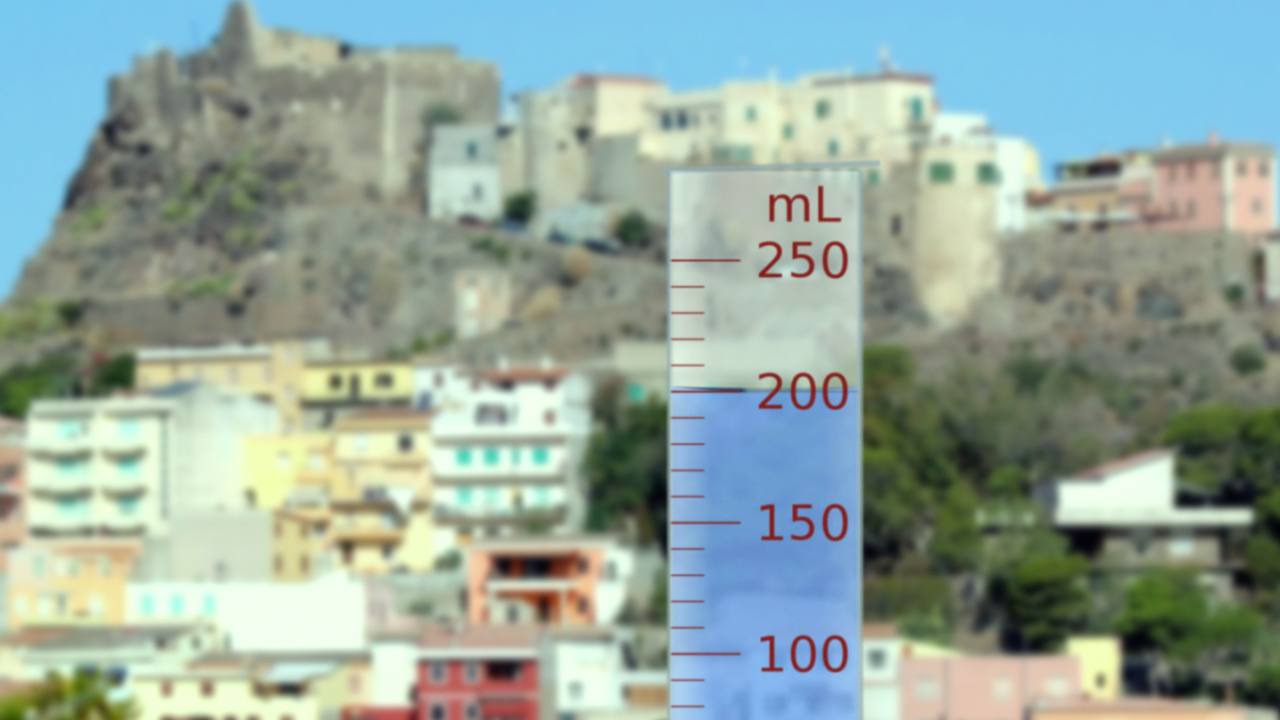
200 mL
